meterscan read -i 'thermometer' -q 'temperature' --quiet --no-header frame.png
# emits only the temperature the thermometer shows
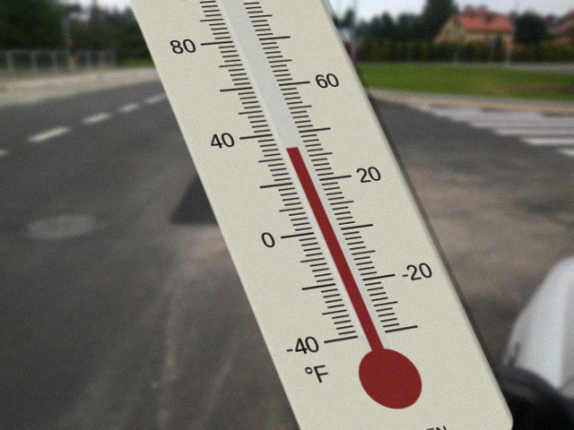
34 °F
